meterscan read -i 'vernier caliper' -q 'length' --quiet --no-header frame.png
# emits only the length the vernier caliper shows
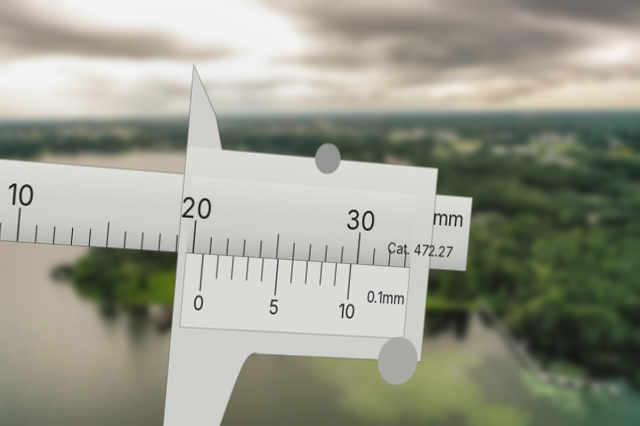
20.6 mm
